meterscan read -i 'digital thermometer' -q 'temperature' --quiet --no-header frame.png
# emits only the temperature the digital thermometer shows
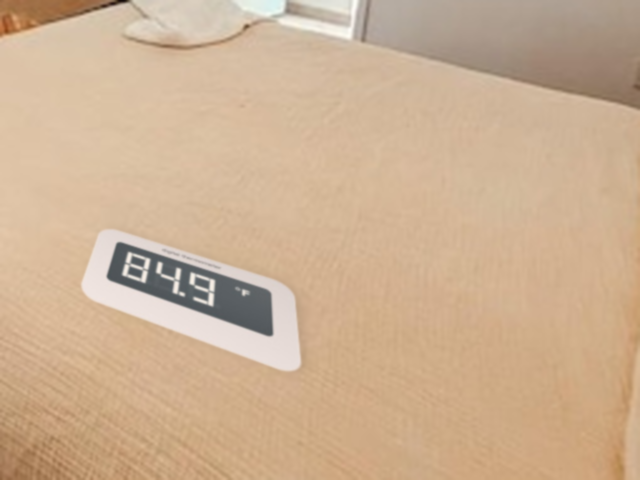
84.9 °F
